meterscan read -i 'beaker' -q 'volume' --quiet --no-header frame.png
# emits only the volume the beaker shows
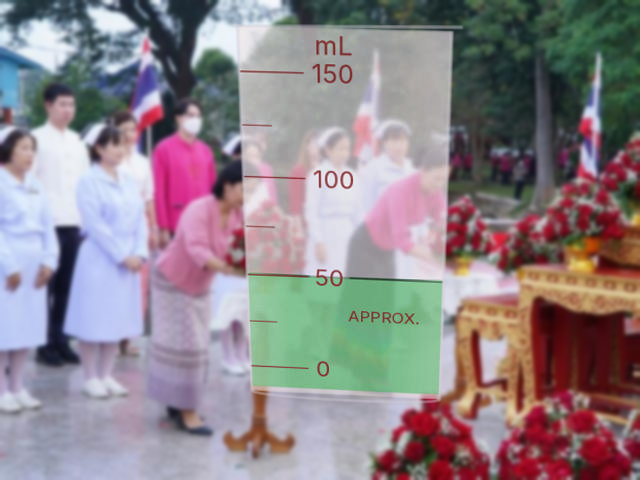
50 mL
